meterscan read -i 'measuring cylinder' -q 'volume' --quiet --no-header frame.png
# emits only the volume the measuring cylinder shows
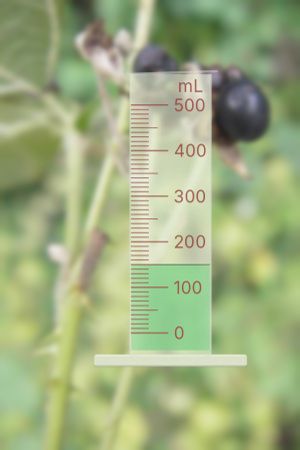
150 mL
